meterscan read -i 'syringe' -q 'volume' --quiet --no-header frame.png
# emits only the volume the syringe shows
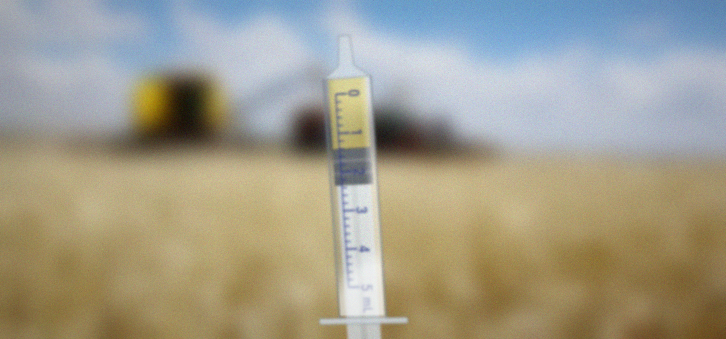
1.4 mL
